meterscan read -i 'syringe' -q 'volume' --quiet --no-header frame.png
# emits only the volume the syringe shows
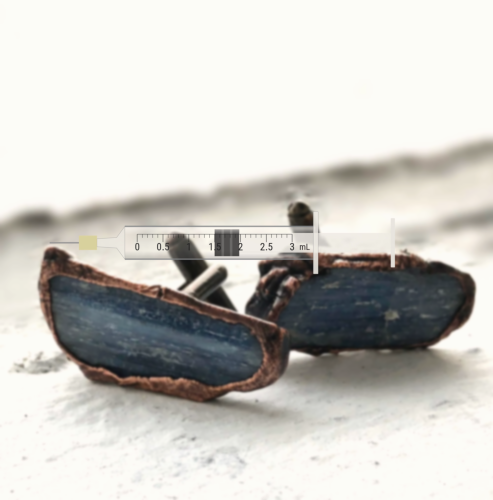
1.5 mL
